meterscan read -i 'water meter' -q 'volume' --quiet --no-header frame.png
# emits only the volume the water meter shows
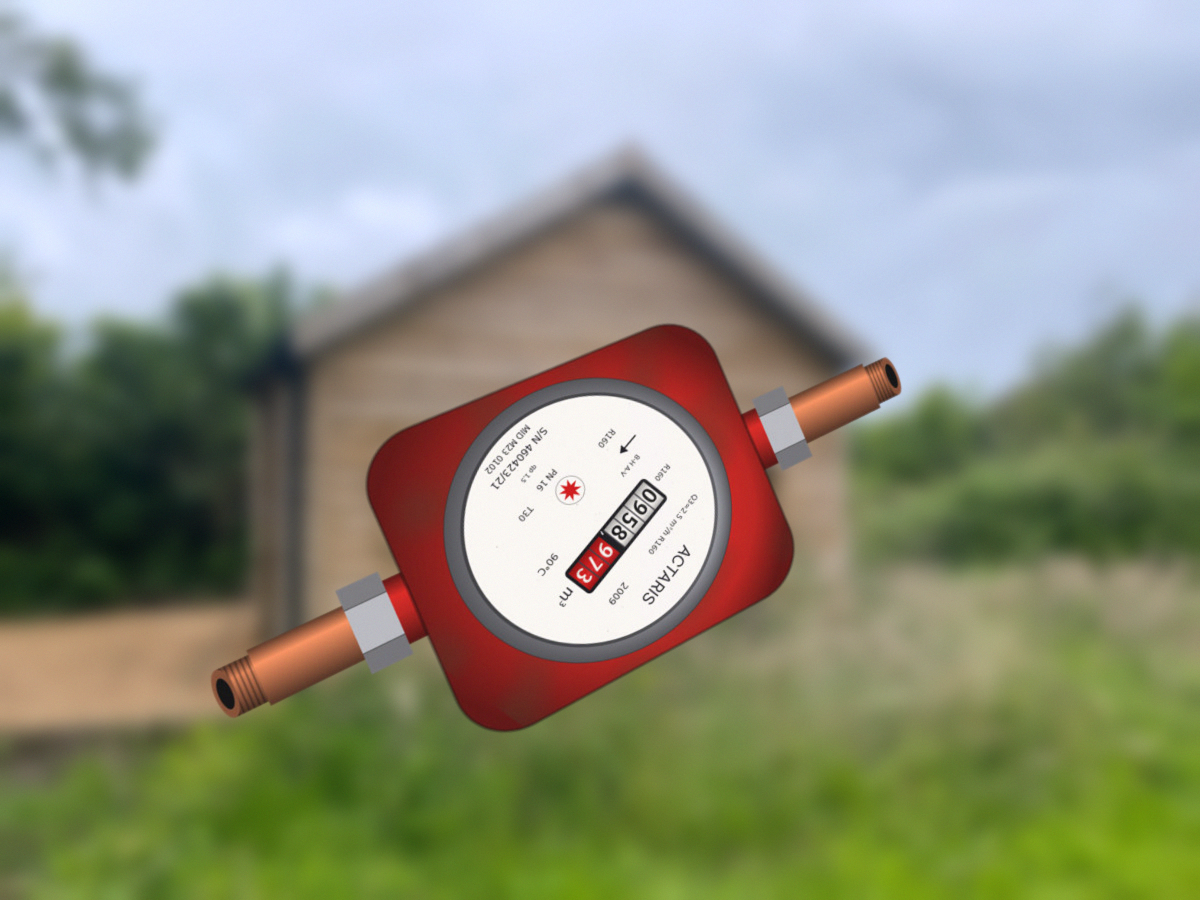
958.973 m³
